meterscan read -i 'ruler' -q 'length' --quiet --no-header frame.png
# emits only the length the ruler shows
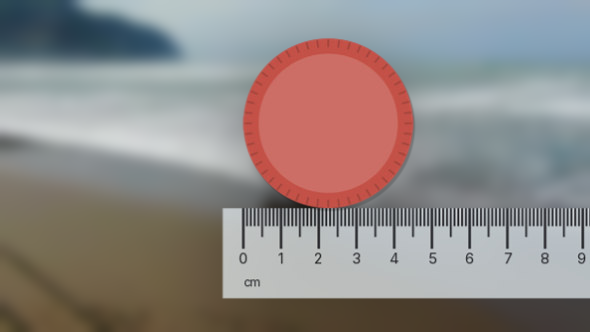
4.5 cm
